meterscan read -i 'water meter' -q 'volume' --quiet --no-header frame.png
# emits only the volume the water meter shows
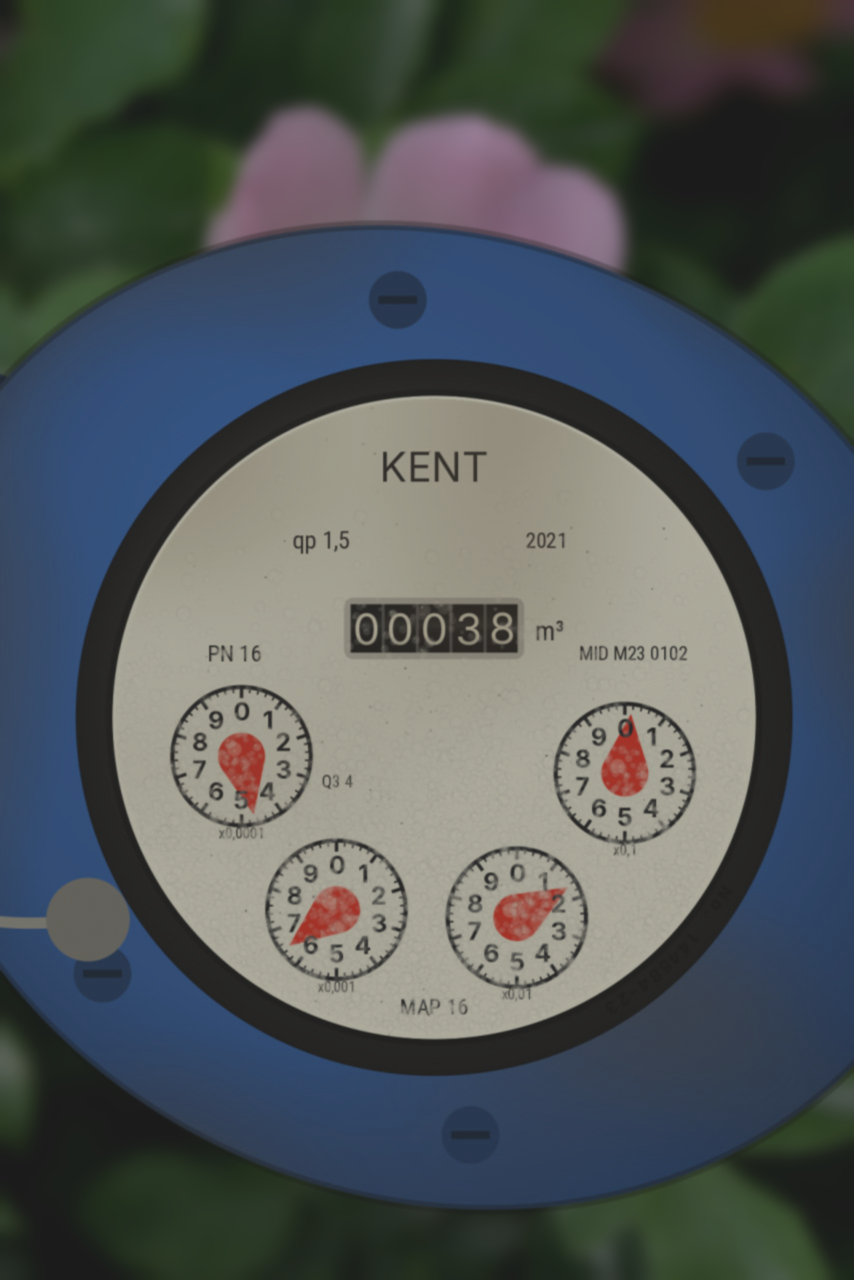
38.0164 m³
